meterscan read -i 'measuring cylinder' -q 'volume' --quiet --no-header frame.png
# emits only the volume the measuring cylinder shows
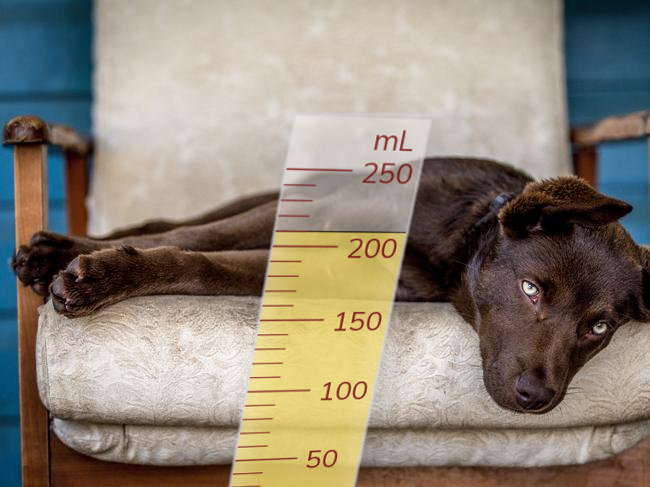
210 mL
